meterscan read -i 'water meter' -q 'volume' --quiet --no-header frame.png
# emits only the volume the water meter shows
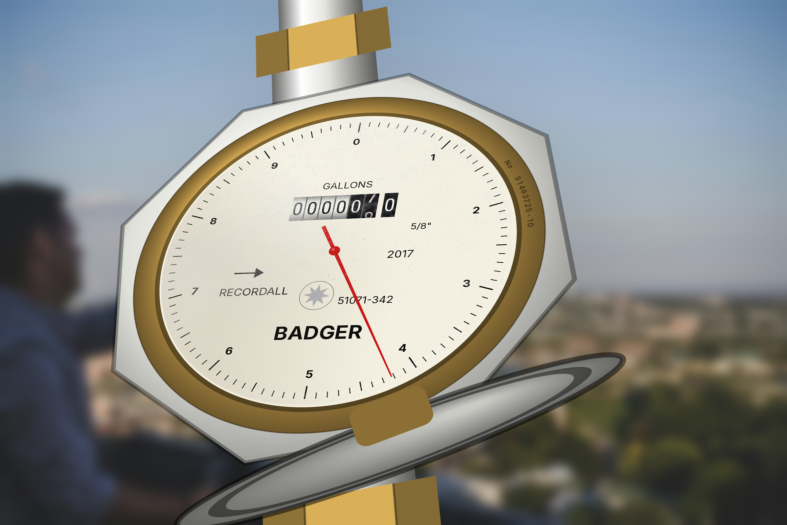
74.2 gal
